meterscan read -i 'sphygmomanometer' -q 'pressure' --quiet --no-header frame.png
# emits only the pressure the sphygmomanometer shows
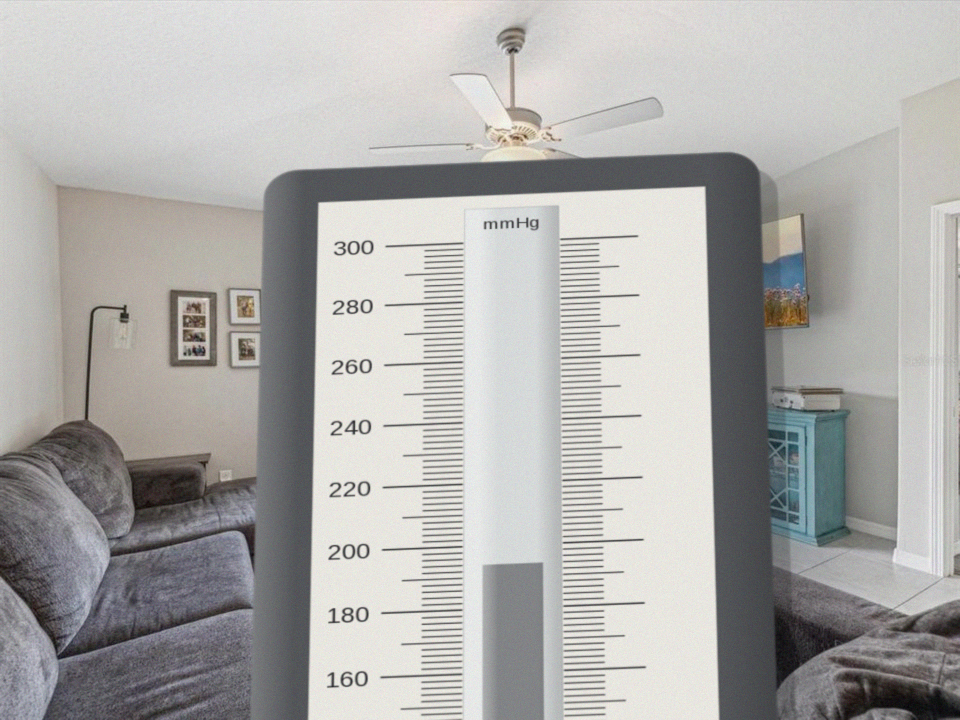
194 mmHg
